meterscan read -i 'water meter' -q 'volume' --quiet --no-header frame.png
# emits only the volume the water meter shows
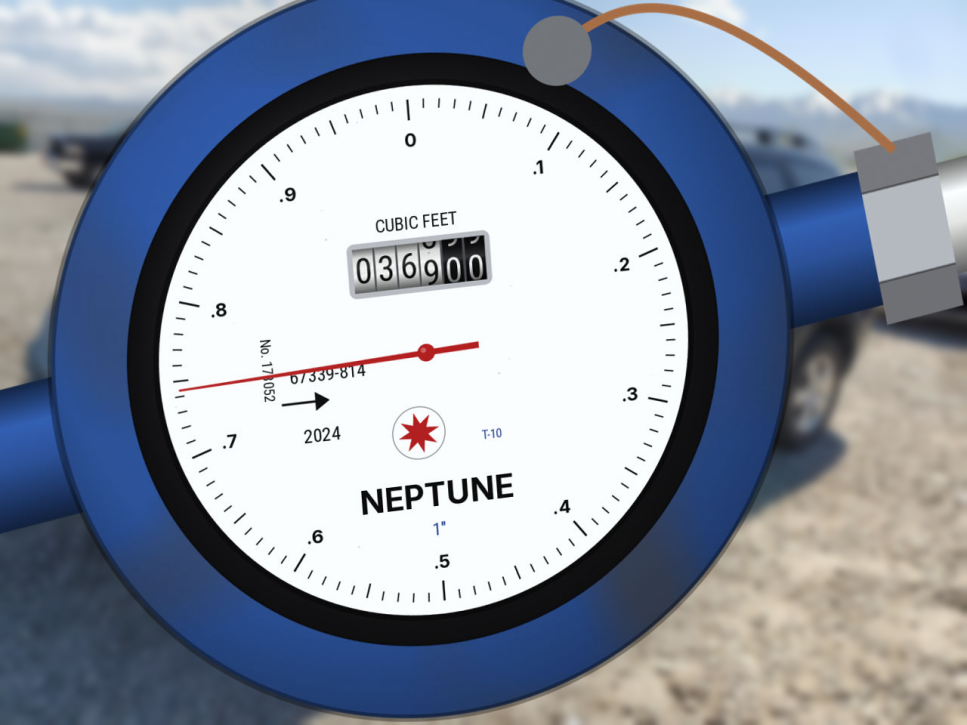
36899.74 ft³
